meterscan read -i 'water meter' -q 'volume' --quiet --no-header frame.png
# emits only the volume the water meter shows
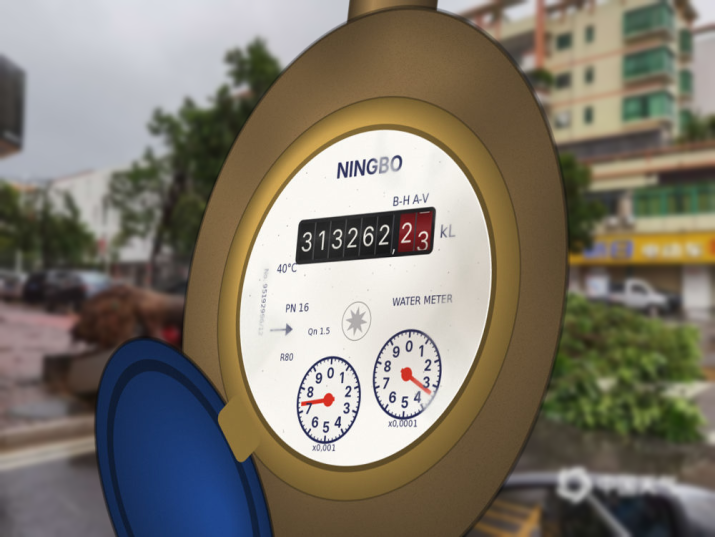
313262.2273 kL
